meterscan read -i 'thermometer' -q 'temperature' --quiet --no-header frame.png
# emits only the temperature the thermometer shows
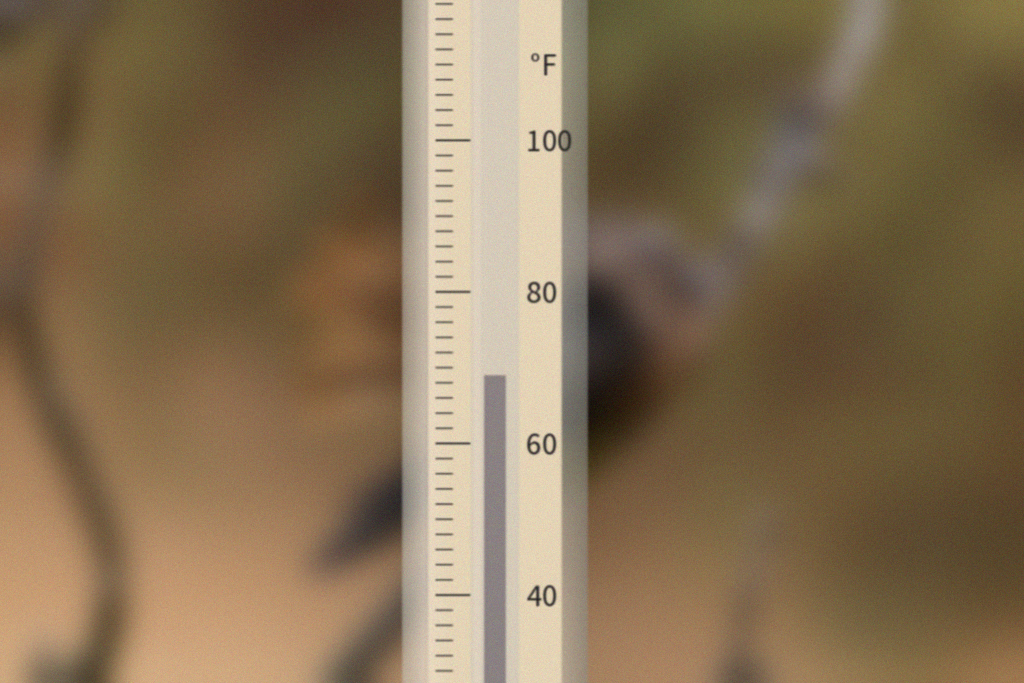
69 °F
